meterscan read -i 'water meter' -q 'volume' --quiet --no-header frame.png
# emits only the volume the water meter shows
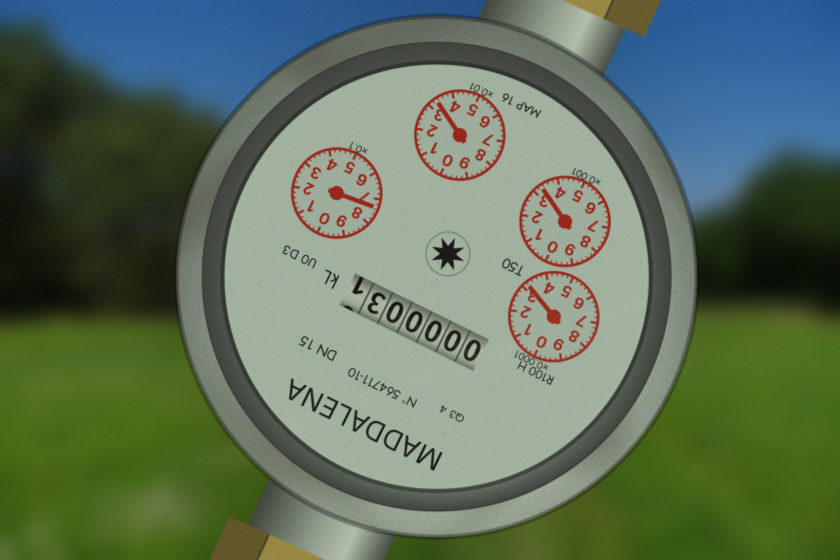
30.7333 kL
